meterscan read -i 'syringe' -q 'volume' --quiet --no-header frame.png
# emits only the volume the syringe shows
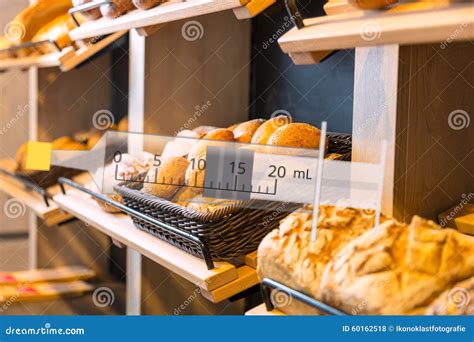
11 mL
